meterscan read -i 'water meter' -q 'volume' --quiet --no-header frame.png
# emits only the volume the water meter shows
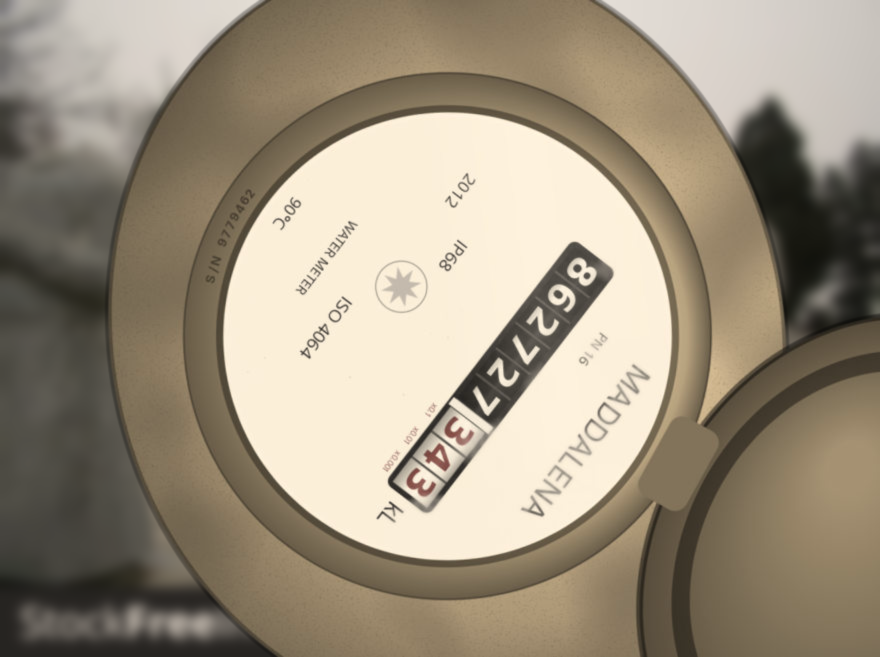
862727.343 kL
